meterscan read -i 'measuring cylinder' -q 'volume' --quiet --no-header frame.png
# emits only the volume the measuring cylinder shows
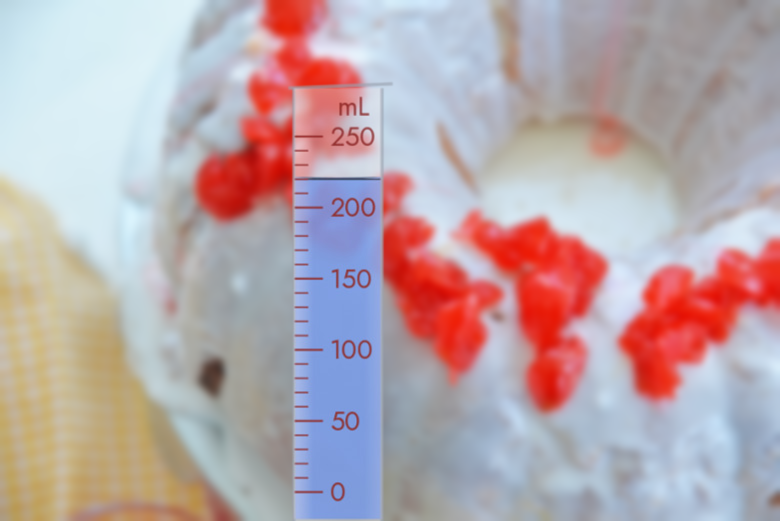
220 mL
